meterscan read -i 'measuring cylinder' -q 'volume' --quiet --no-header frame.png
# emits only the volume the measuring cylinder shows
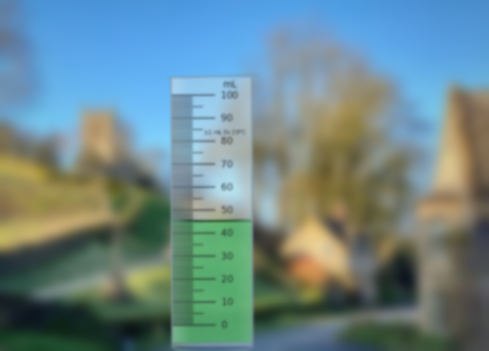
45 mL
